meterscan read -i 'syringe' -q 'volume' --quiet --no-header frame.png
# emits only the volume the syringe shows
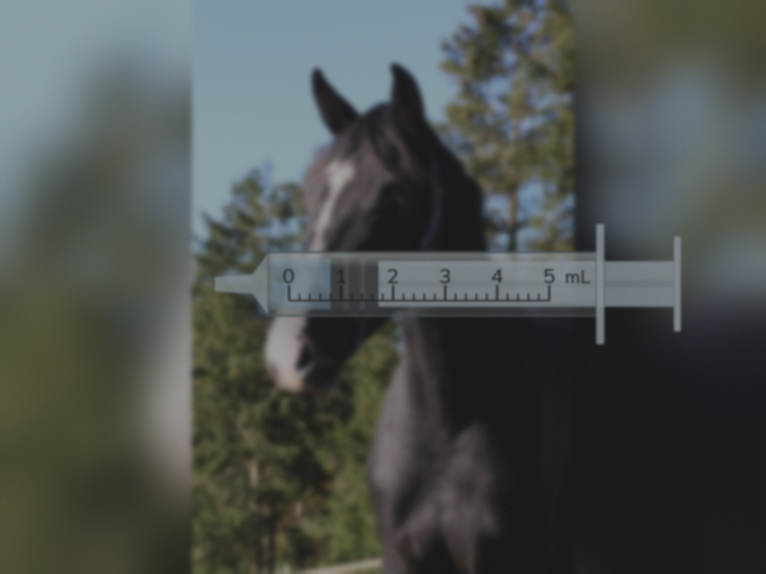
0.8 mL
